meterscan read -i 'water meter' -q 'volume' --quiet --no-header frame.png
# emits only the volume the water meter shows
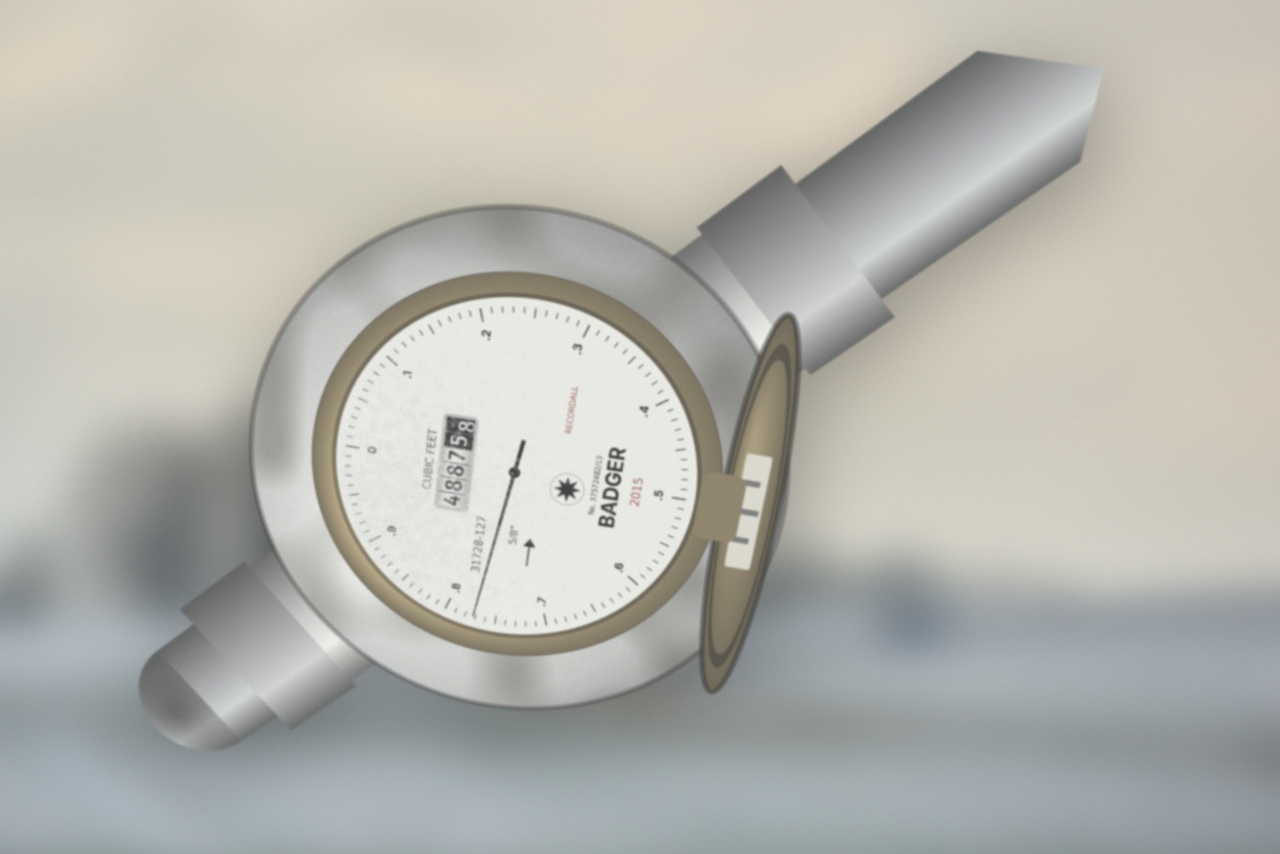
488757.77 ft³
